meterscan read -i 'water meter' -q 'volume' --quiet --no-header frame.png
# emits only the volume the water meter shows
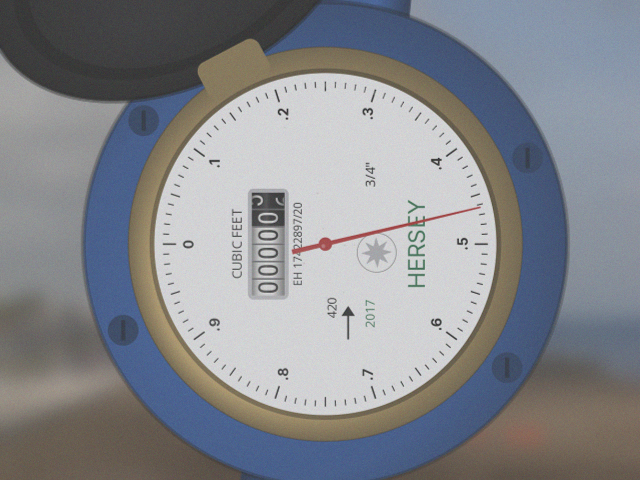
5.46 ft³
